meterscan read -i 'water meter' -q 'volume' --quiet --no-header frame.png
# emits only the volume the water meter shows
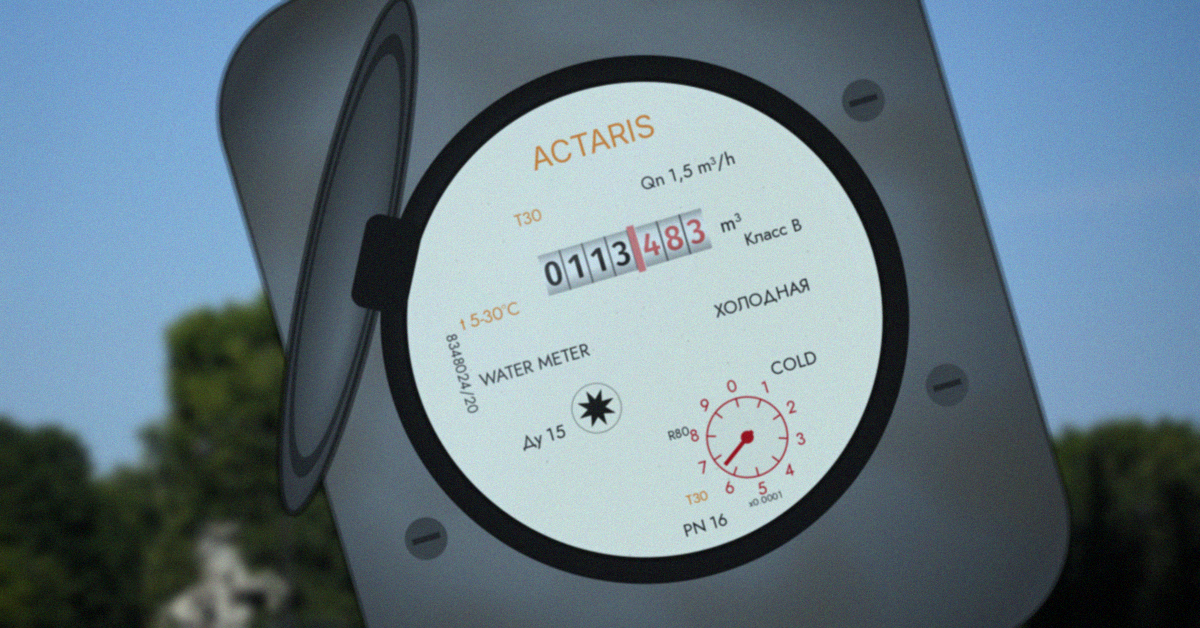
113.4836 m³
